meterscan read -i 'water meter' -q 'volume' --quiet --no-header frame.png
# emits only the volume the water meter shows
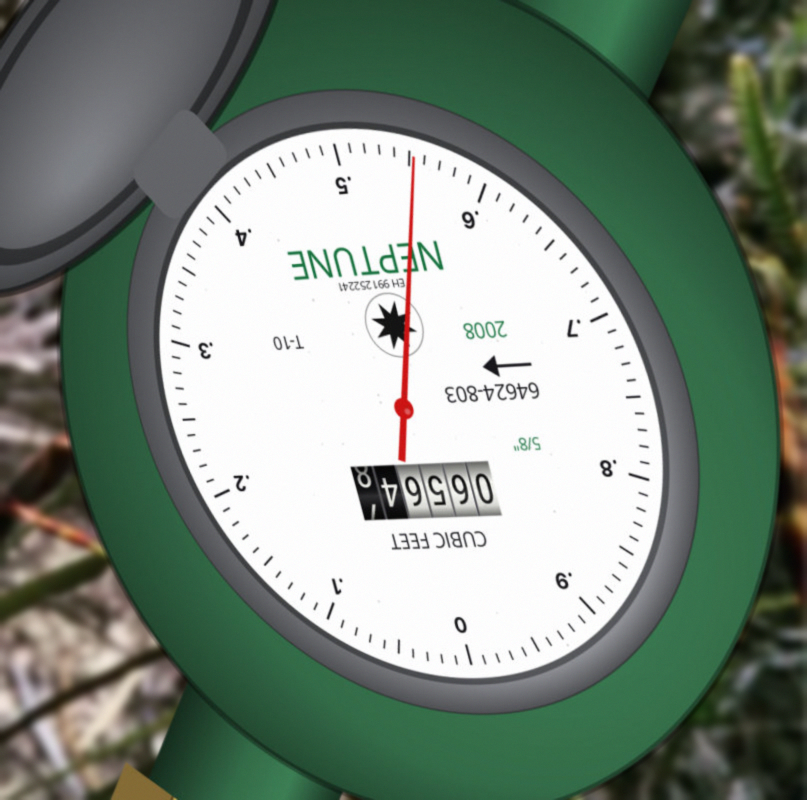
65647.55 ft³
